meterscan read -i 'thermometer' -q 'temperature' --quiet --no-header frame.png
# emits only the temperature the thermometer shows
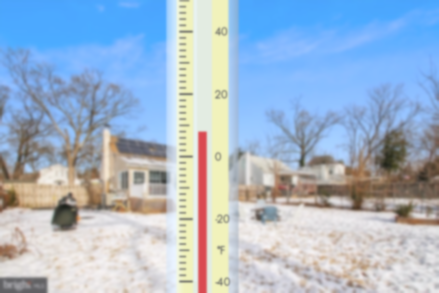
8 °F
